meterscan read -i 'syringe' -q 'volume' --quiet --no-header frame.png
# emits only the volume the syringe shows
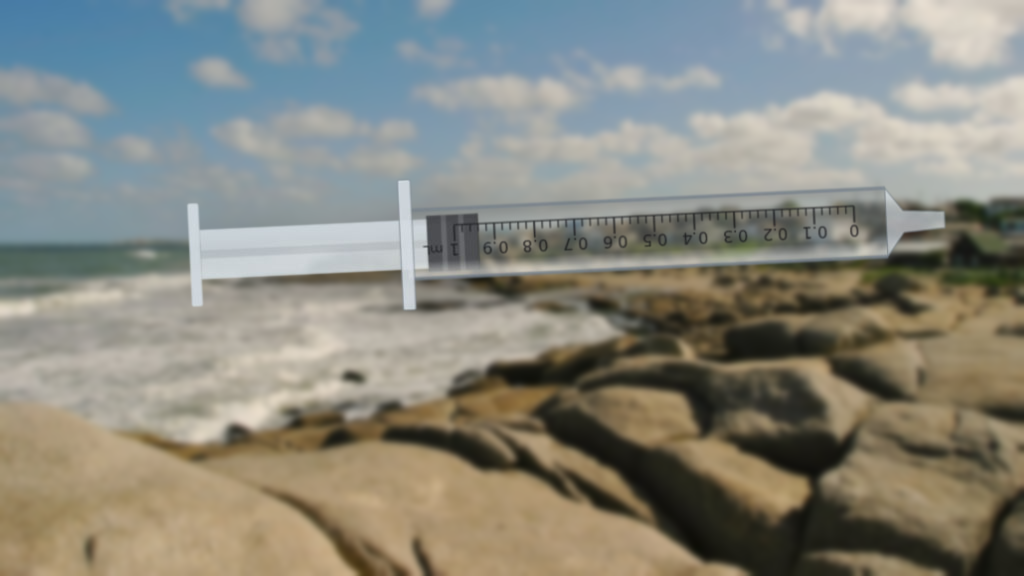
0.94 mL
